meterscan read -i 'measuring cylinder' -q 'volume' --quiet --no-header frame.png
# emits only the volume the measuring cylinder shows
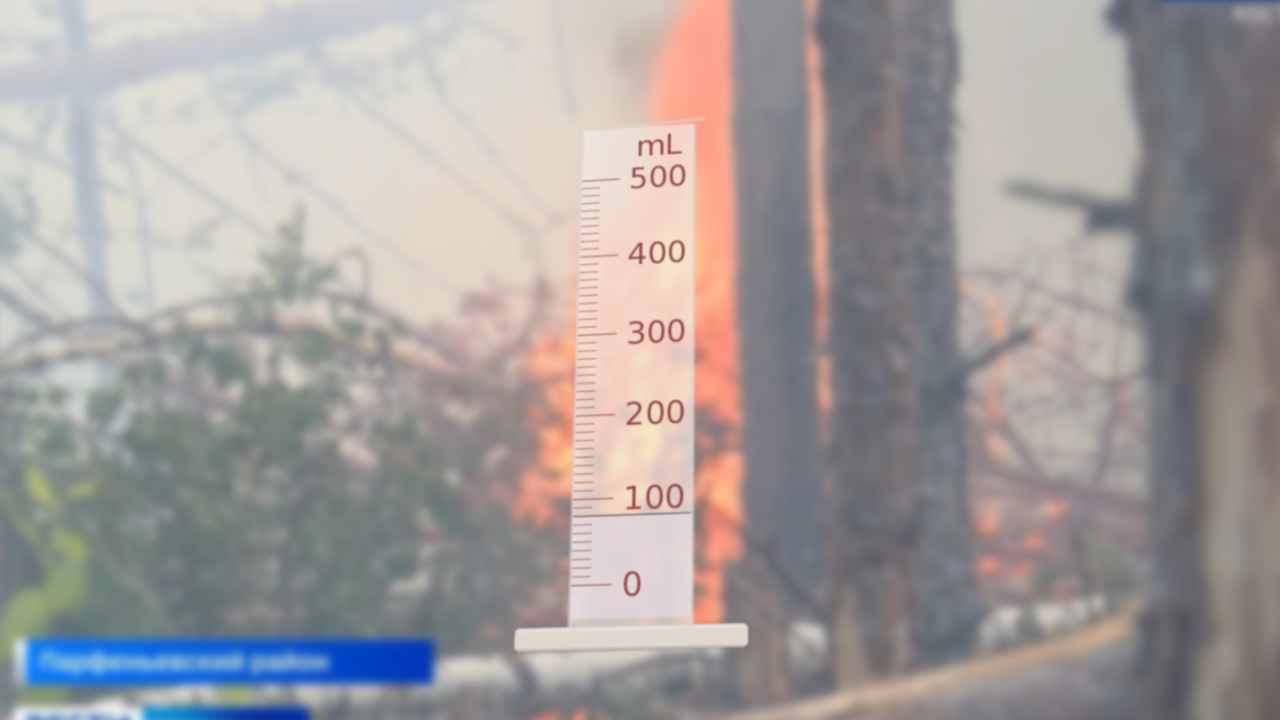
80 mL
